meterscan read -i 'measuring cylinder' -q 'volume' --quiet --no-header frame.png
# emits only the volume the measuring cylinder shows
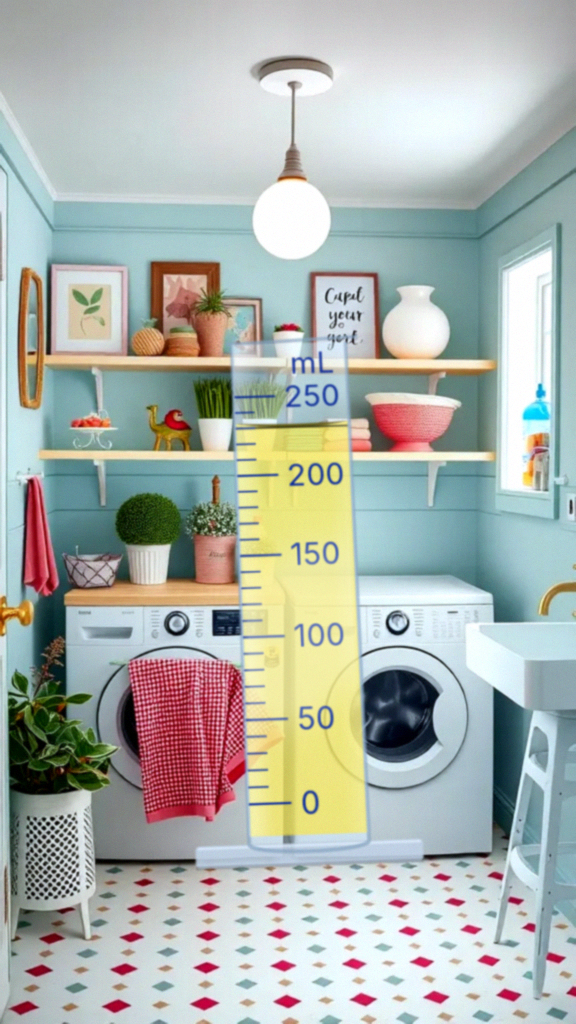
230 mL
